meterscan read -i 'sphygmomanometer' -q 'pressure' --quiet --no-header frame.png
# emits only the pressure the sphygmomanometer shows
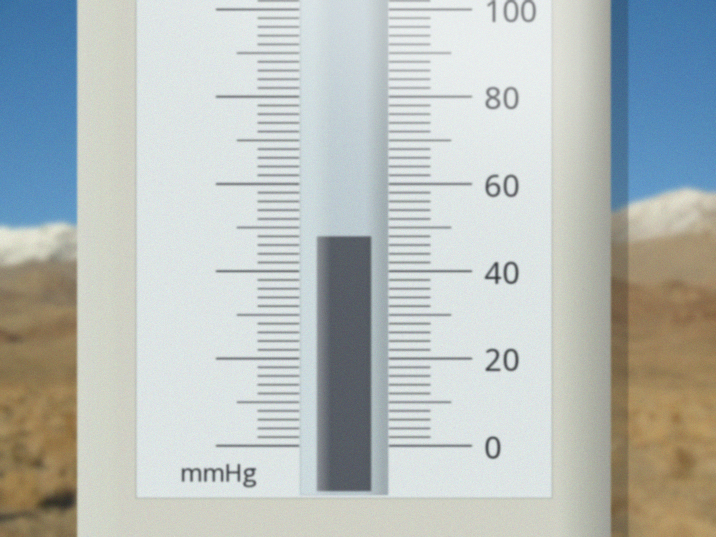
48 mmHg
